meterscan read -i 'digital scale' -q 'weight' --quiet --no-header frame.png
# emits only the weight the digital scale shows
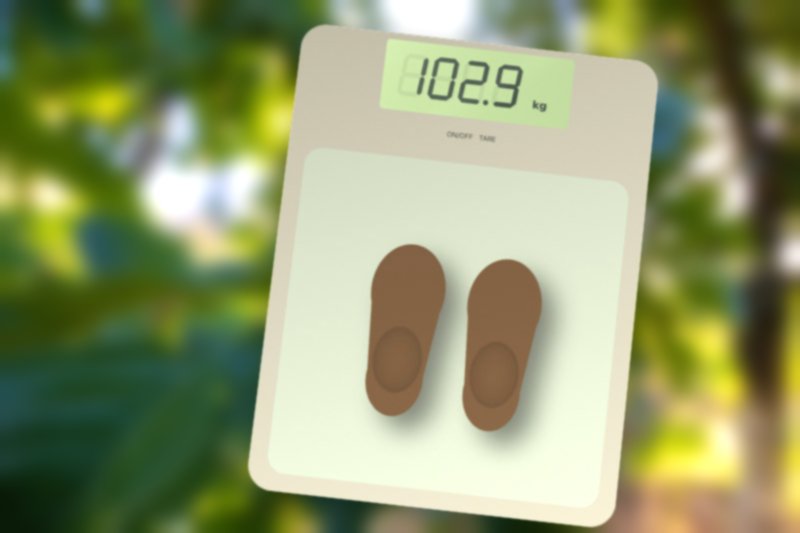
102.9 kg
